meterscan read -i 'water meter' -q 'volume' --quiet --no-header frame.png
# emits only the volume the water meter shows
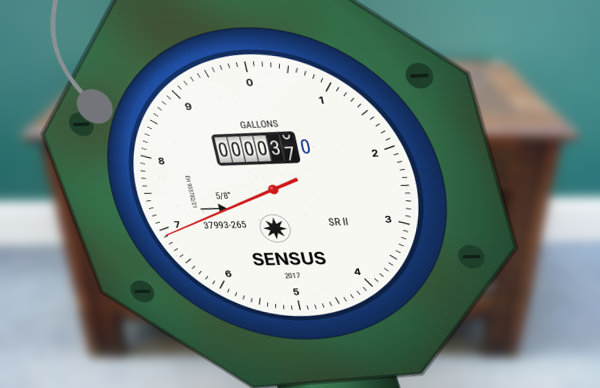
366.9 gal
